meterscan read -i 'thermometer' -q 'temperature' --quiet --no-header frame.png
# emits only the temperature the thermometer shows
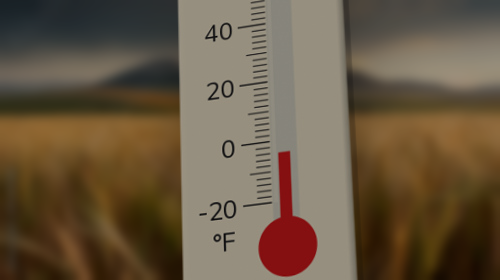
-4 °F
